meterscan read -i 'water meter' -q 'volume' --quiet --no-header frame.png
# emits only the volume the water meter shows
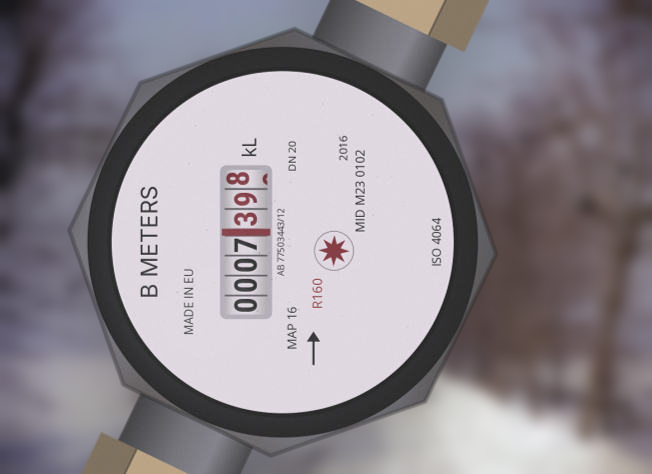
7.398 kL
